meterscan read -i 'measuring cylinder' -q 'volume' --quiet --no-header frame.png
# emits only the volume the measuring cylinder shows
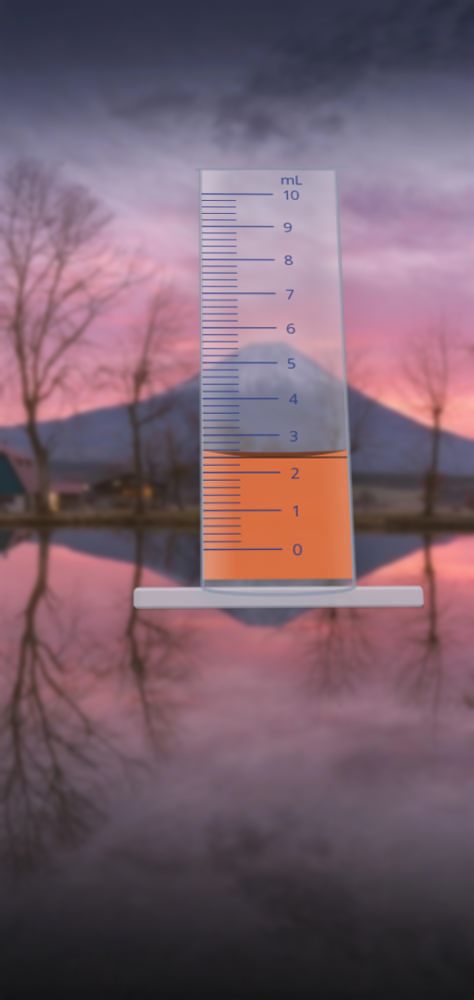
2.4 mL
